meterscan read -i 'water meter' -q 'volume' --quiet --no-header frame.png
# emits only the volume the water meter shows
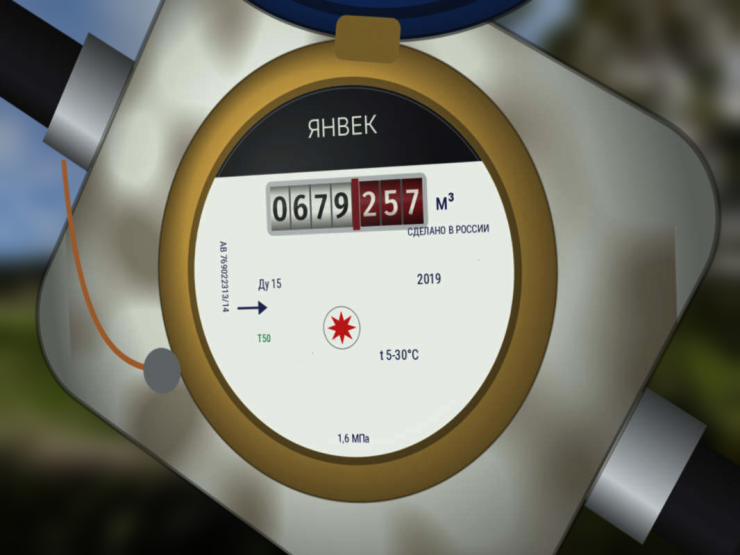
679.257 m³
